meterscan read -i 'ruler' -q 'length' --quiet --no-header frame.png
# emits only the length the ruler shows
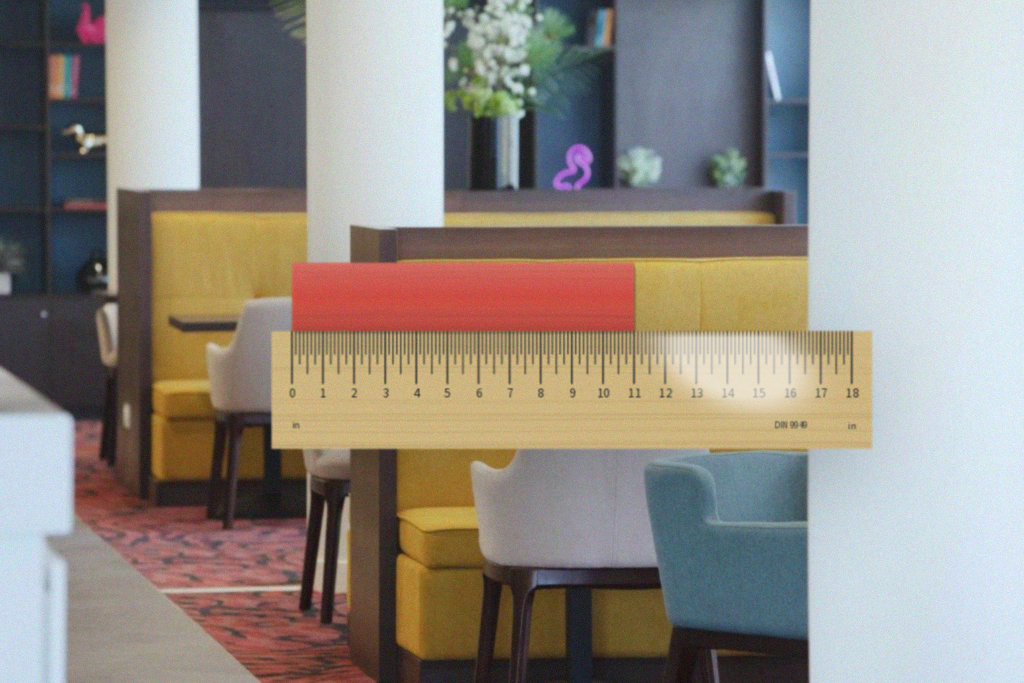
11 in
